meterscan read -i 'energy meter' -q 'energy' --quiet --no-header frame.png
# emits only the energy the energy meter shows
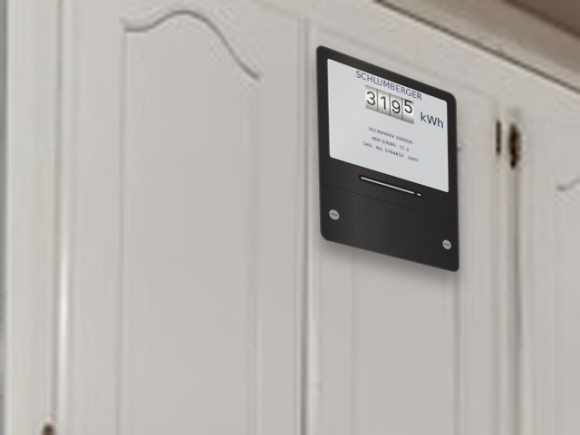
3195 kWh
